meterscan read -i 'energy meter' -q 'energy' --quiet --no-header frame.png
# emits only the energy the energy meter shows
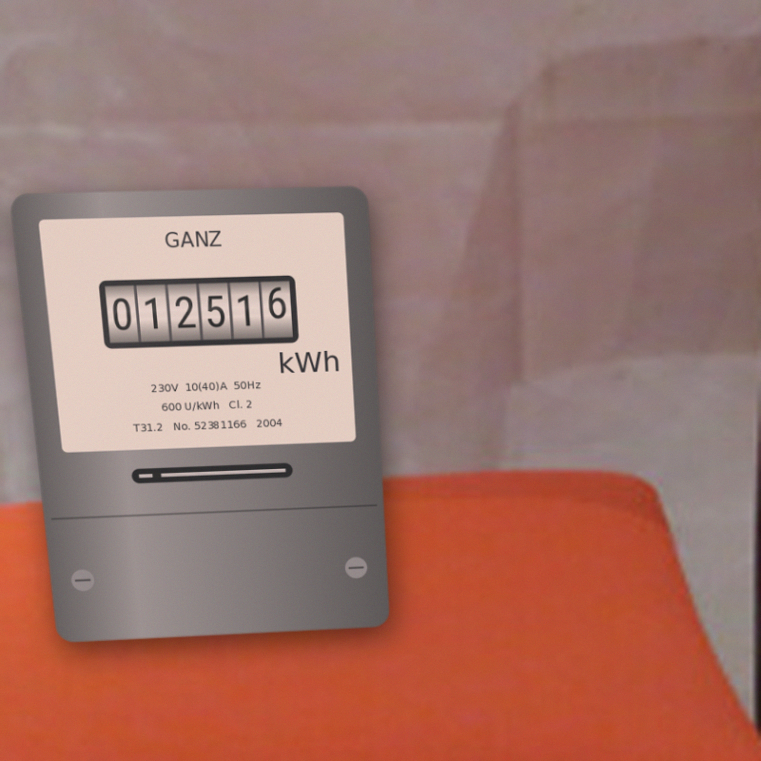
12516 kWh
